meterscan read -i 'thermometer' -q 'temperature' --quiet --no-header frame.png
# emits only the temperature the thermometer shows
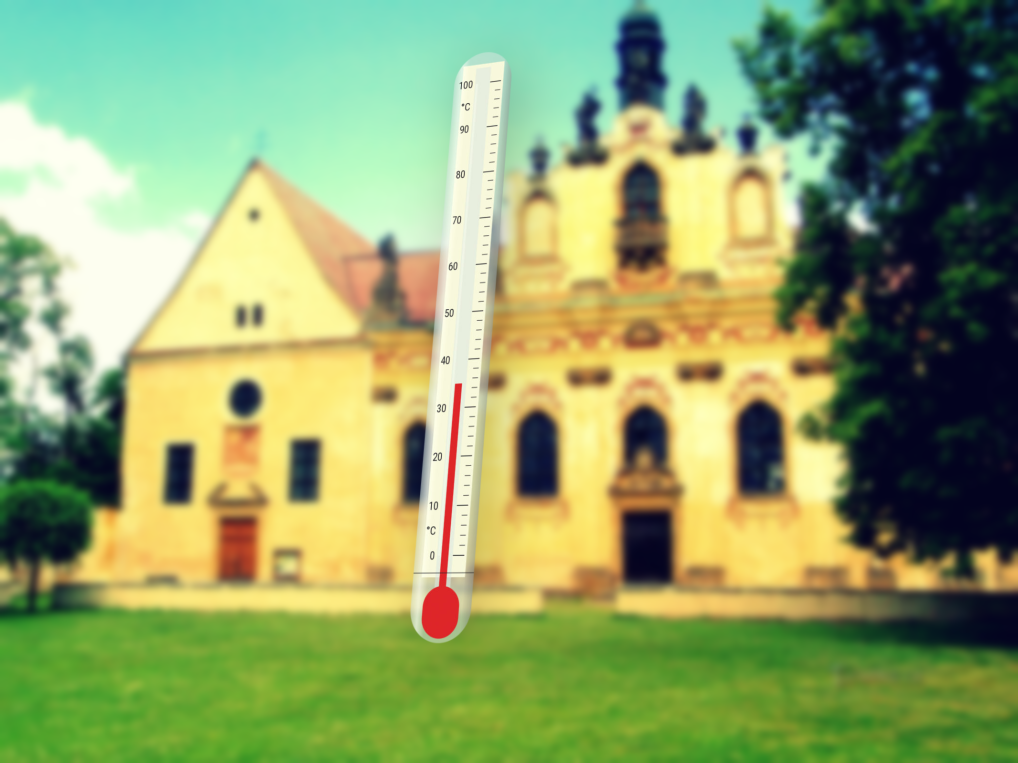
35 °C
